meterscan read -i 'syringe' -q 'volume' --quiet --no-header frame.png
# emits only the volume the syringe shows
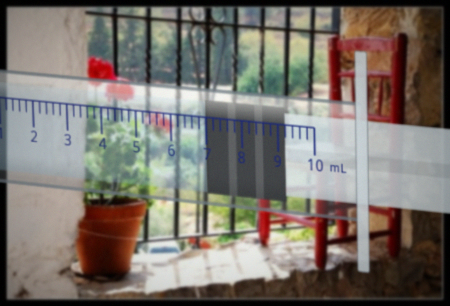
7 mL
